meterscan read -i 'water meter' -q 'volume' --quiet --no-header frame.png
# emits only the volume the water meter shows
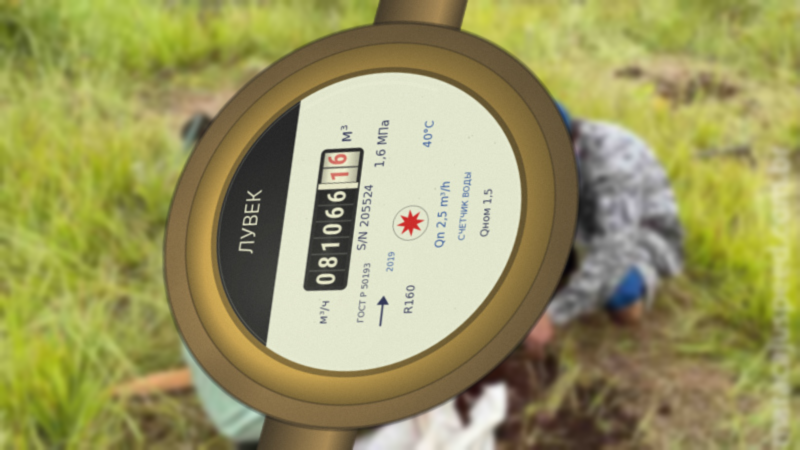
81066.16 m³
